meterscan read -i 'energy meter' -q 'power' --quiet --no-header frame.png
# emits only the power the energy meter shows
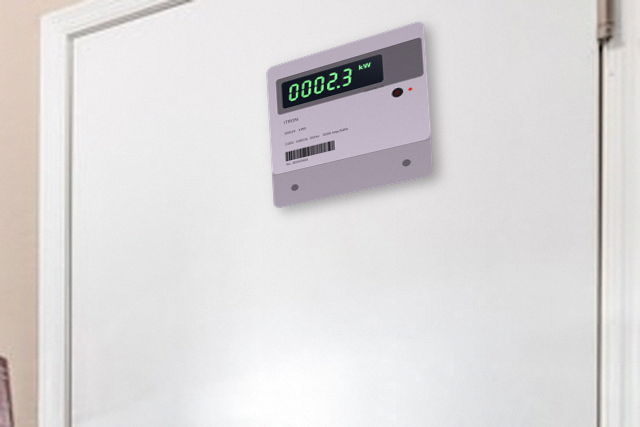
2.3 kW
